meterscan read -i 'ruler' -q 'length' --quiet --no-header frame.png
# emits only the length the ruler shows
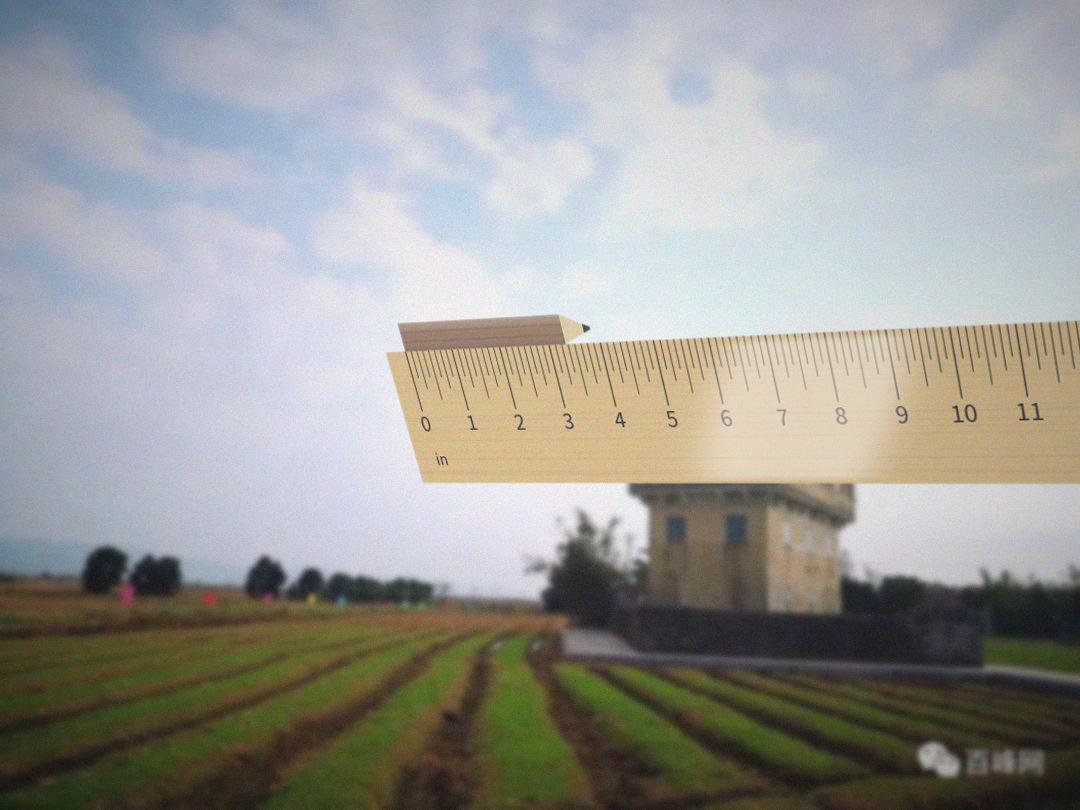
3.875 in
